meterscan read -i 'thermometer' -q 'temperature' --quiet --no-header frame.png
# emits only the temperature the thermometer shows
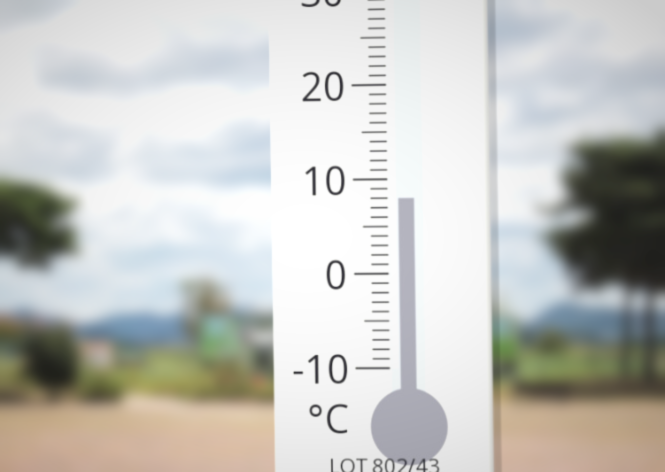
8 °C
